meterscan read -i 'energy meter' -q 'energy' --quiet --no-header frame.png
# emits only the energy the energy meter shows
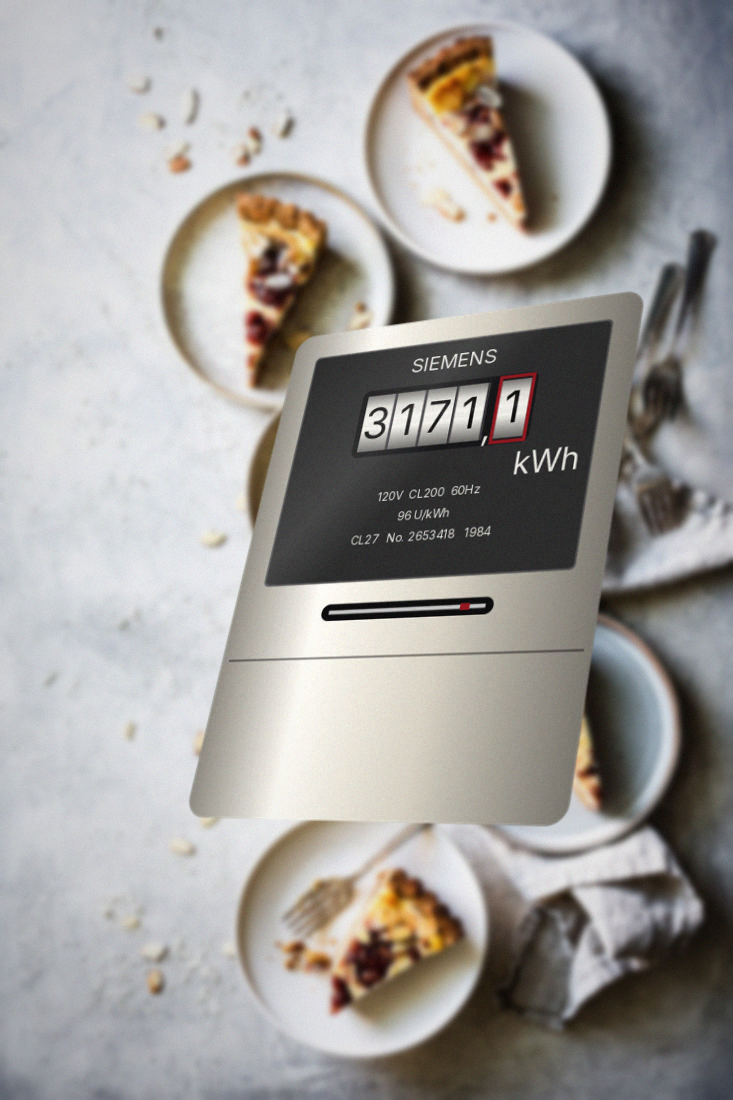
3171.1 kWh
